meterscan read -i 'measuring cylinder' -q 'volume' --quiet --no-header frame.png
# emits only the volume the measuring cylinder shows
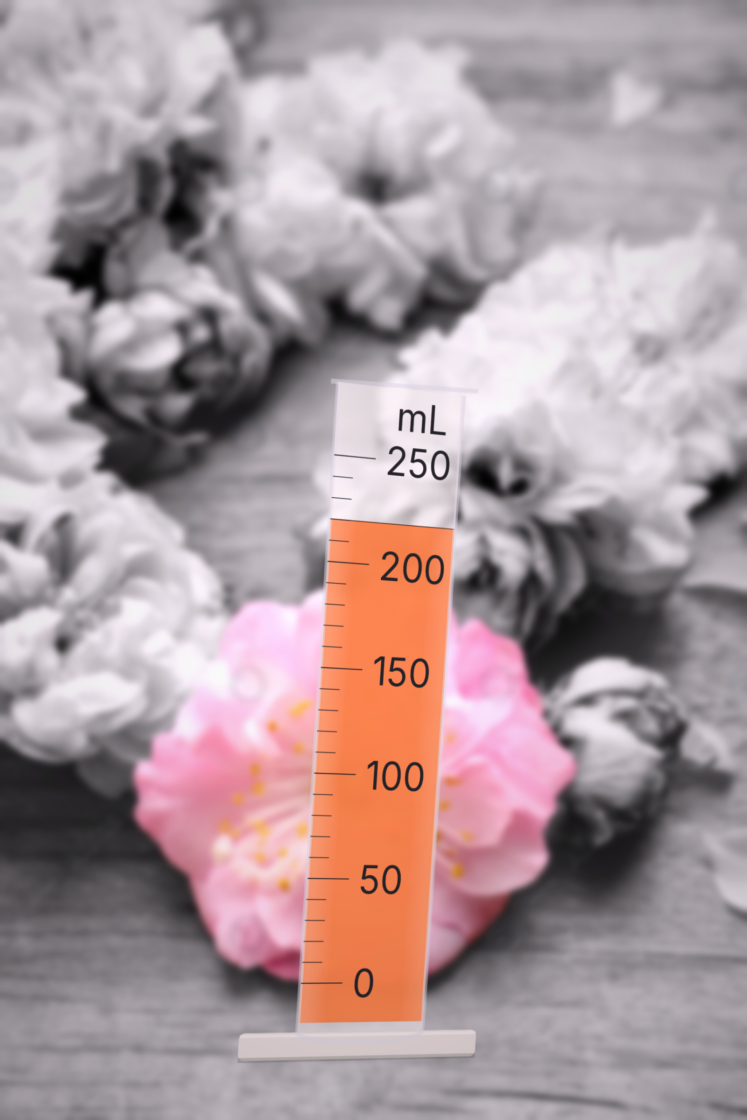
220 mL
